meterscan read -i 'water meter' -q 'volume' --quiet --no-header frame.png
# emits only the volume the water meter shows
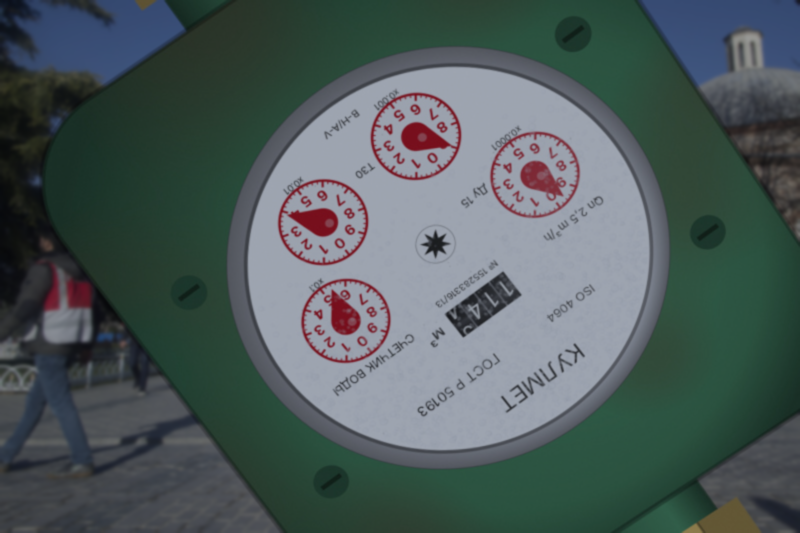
1143.5389 m³
